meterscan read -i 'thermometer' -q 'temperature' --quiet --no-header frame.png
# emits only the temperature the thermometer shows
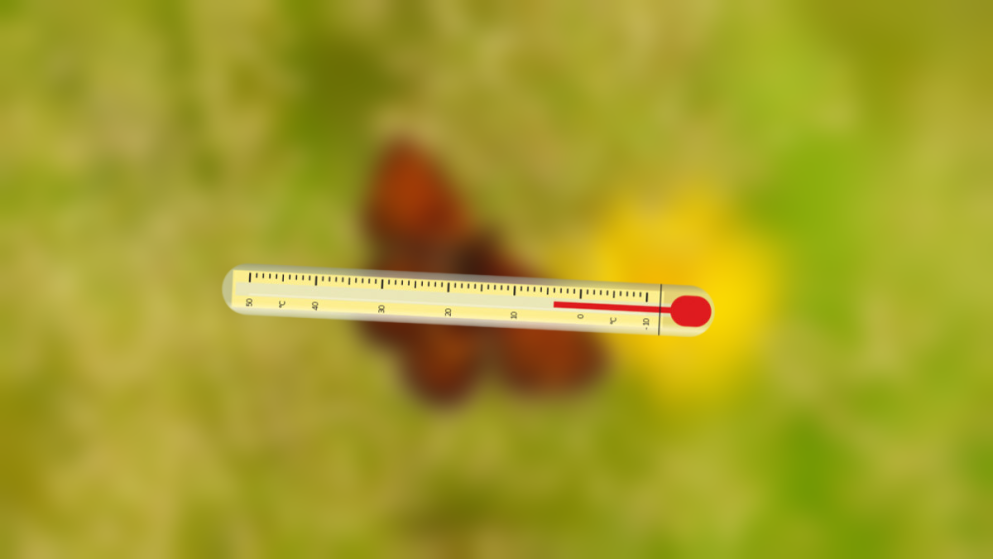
4 °C
